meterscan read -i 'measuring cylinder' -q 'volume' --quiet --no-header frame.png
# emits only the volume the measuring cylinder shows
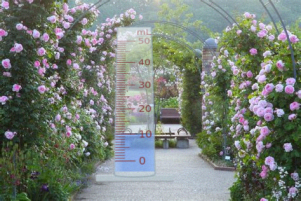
10 mL
